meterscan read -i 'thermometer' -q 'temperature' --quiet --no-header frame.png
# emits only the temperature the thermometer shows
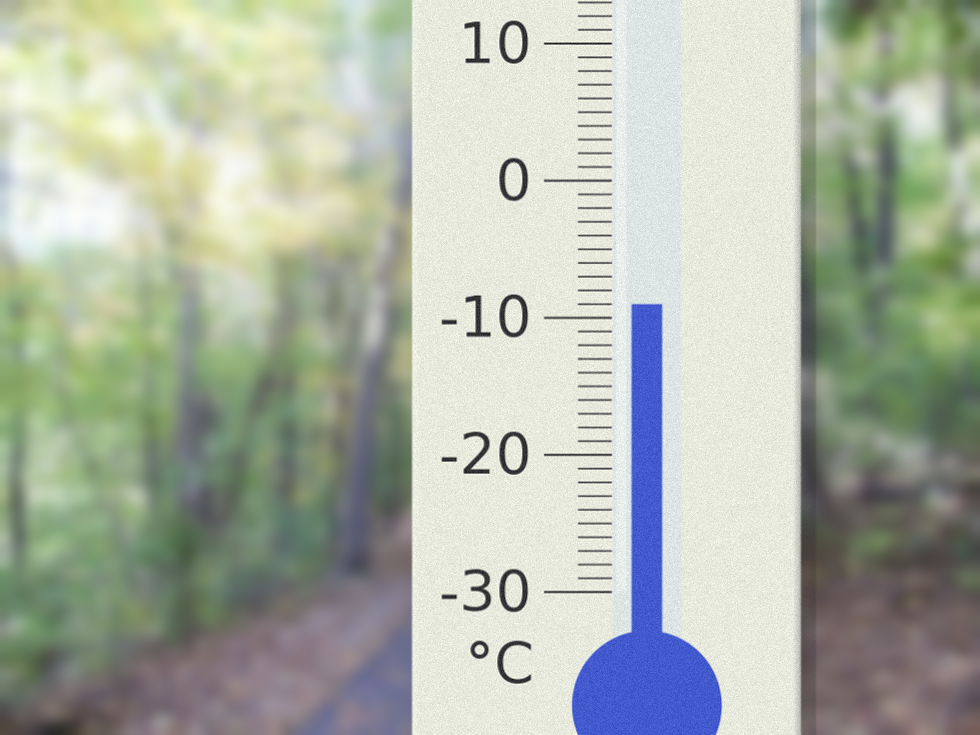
-9 °C
